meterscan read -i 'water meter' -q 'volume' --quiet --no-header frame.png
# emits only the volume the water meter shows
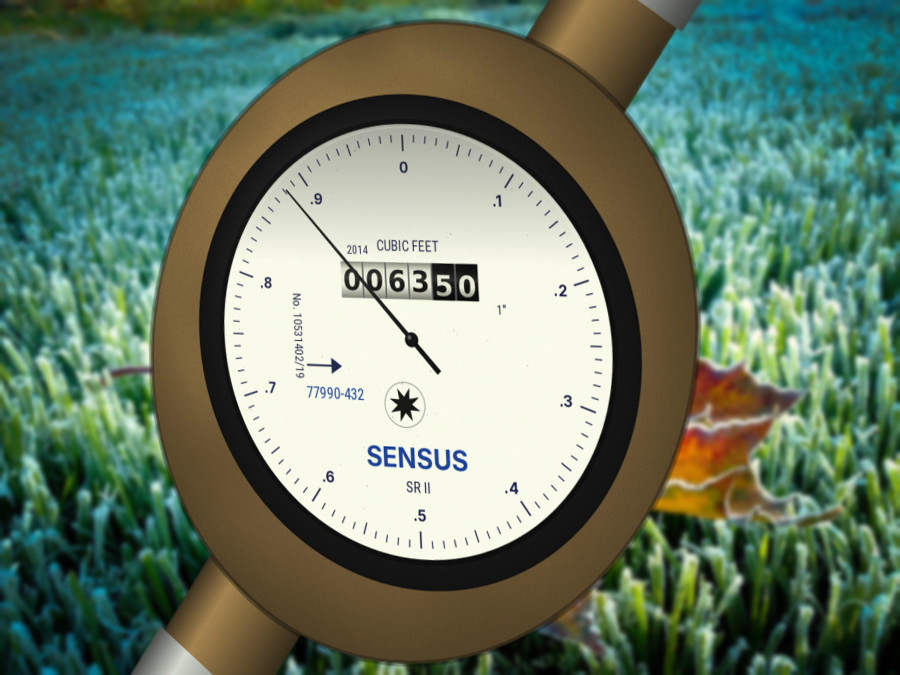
6349.88 ft³
